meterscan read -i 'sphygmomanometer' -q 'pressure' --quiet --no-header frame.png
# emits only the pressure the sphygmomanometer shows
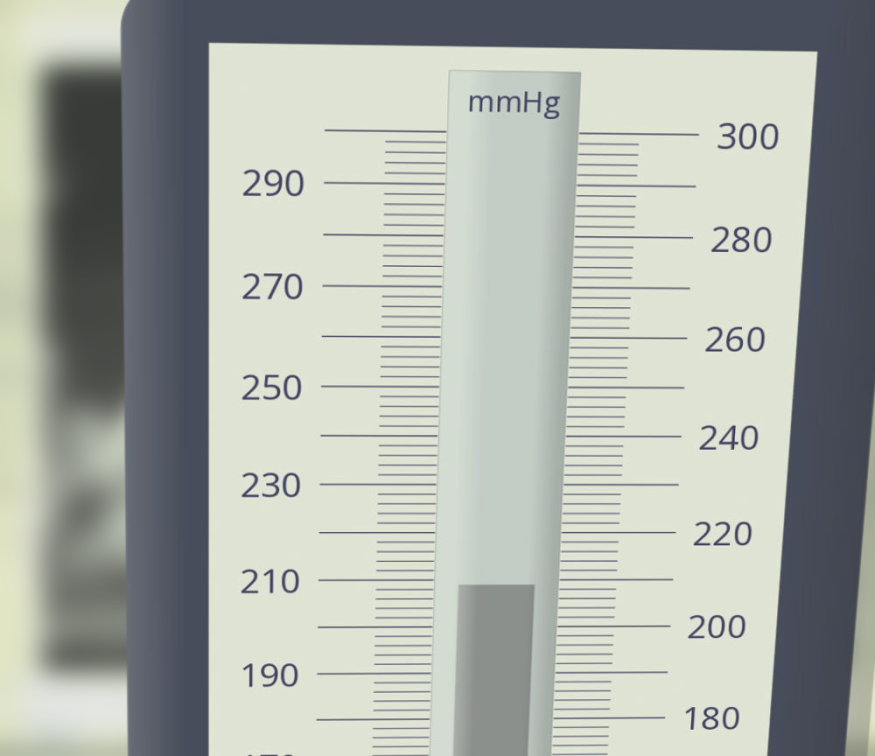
209 mmHg
